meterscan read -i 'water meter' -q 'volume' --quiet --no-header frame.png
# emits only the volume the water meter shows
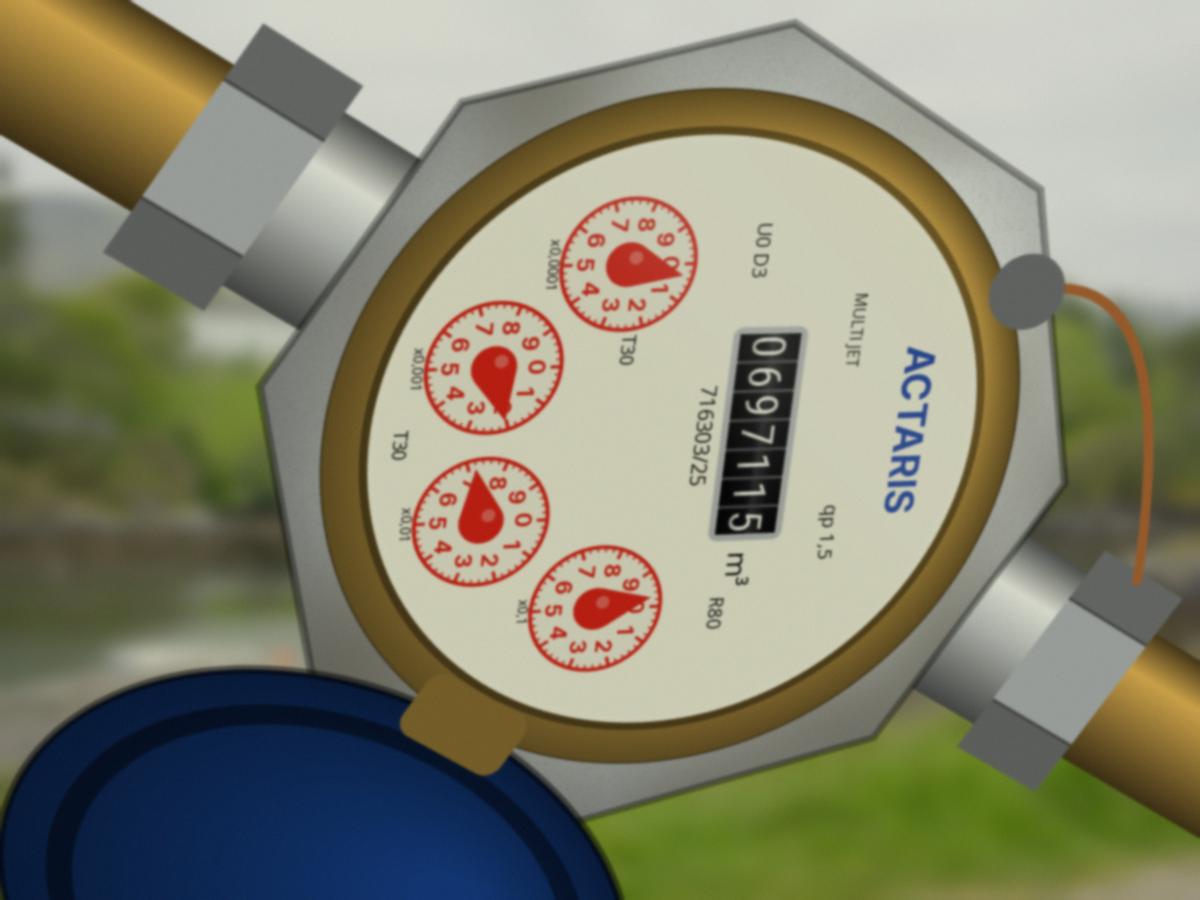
697114.9720 m³
